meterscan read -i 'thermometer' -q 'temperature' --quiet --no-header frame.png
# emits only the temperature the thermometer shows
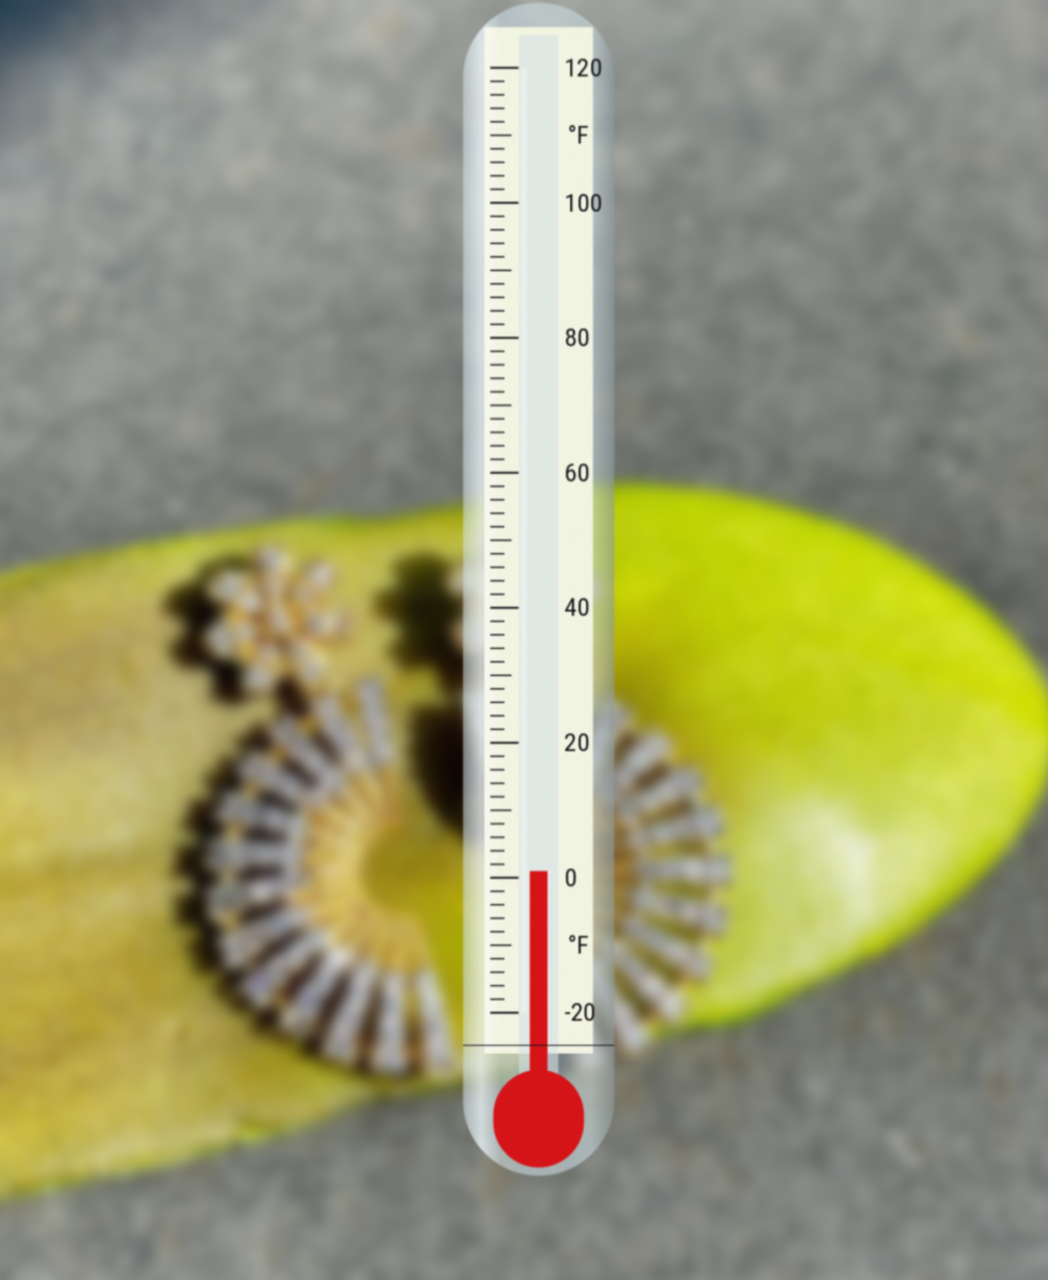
1 °F
